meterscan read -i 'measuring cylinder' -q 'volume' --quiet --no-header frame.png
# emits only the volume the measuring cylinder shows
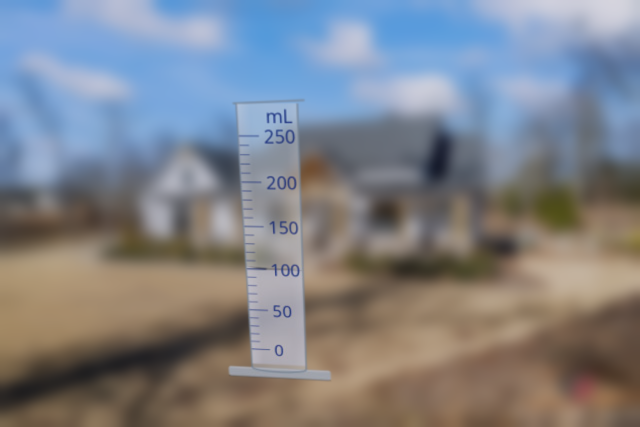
100 mL
